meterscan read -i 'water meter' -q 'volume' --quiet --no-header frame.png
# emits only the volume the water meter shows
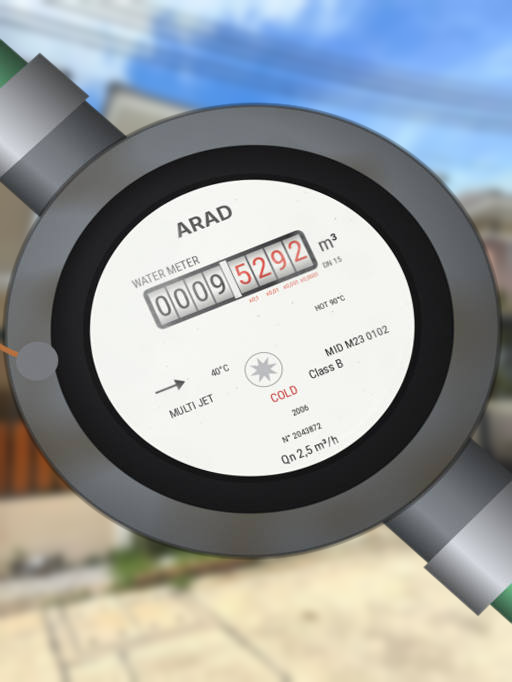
9.5292 m³
